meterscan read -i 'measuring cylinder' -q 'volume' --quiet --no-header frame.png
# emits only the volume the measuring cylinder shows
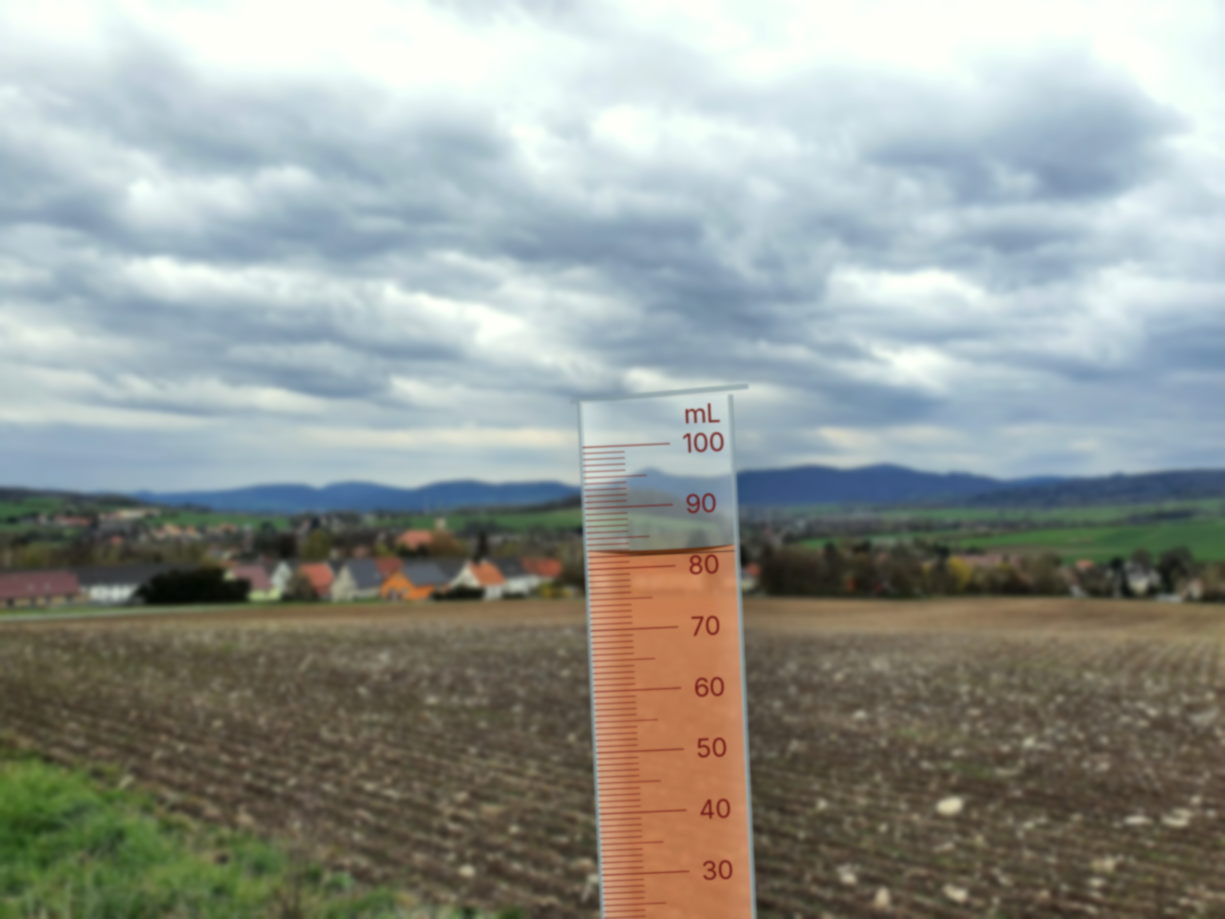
82 mL
